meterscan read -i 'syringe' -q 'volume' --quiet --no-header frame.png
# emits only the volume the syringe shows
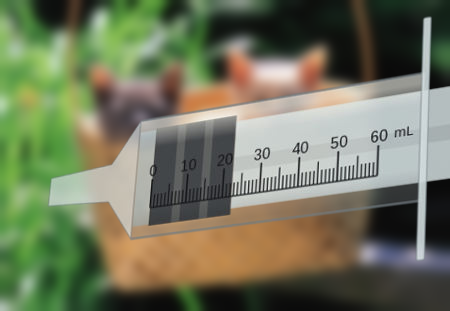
0 mL
